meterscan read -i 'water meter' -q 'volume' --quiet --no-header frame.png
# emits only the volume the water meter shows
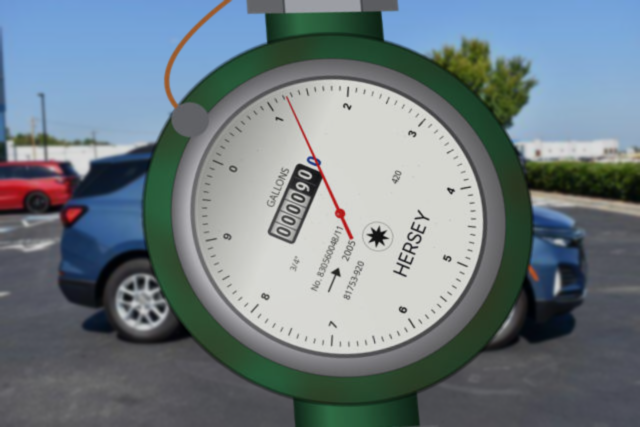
901.2 gal
